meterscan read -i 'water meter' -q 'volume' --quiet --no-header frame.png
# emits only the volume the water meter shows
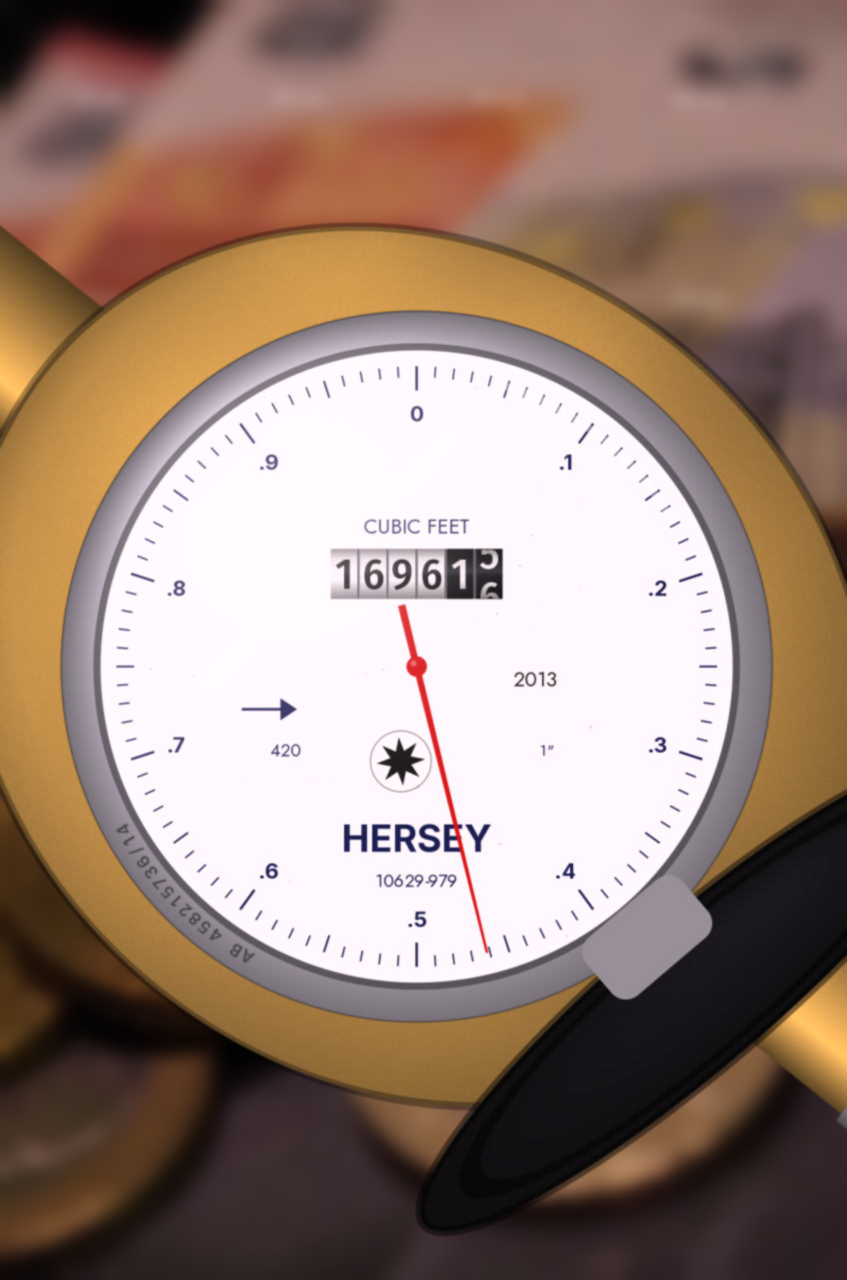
169615.46 ft³
